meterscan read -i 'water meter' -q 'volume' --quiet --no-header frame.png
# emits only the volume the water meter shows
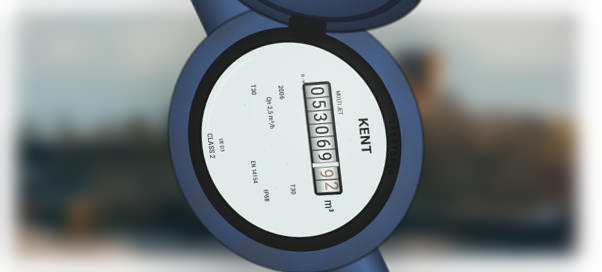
53069.92 m³
